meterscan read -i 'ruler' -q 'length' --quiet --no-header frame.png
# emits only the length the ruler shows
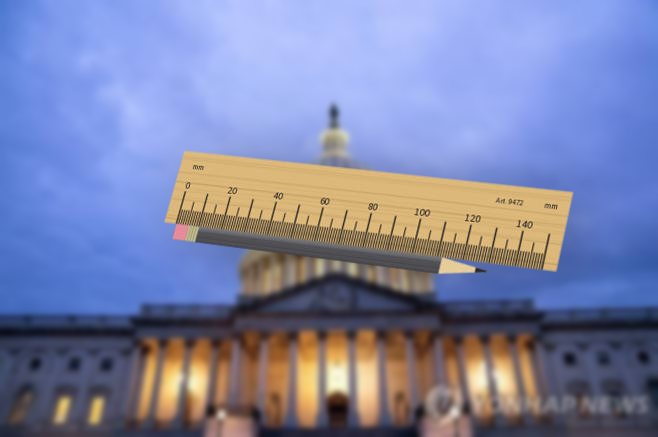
130 mm
